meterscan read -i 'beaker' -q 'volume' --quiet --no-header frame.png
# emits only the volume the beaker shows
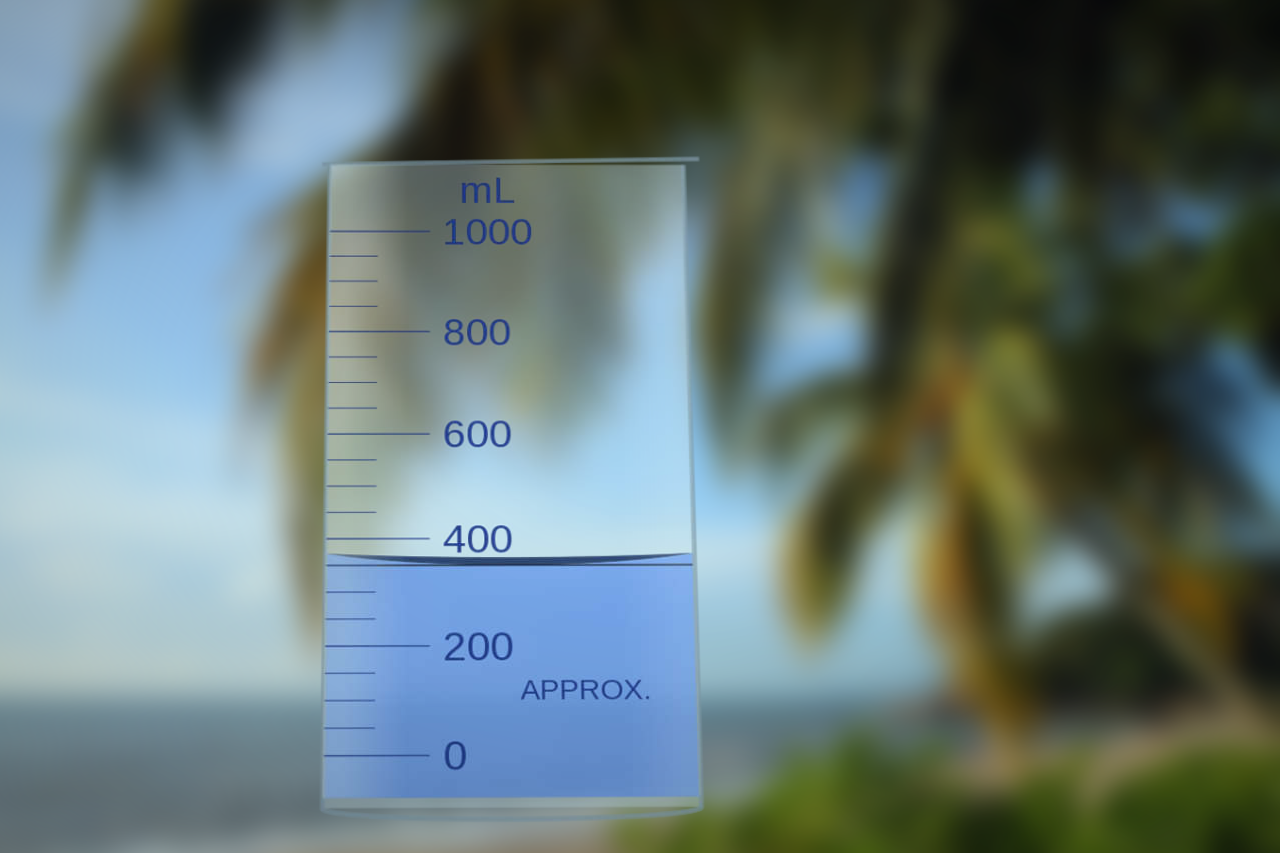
350 mL
